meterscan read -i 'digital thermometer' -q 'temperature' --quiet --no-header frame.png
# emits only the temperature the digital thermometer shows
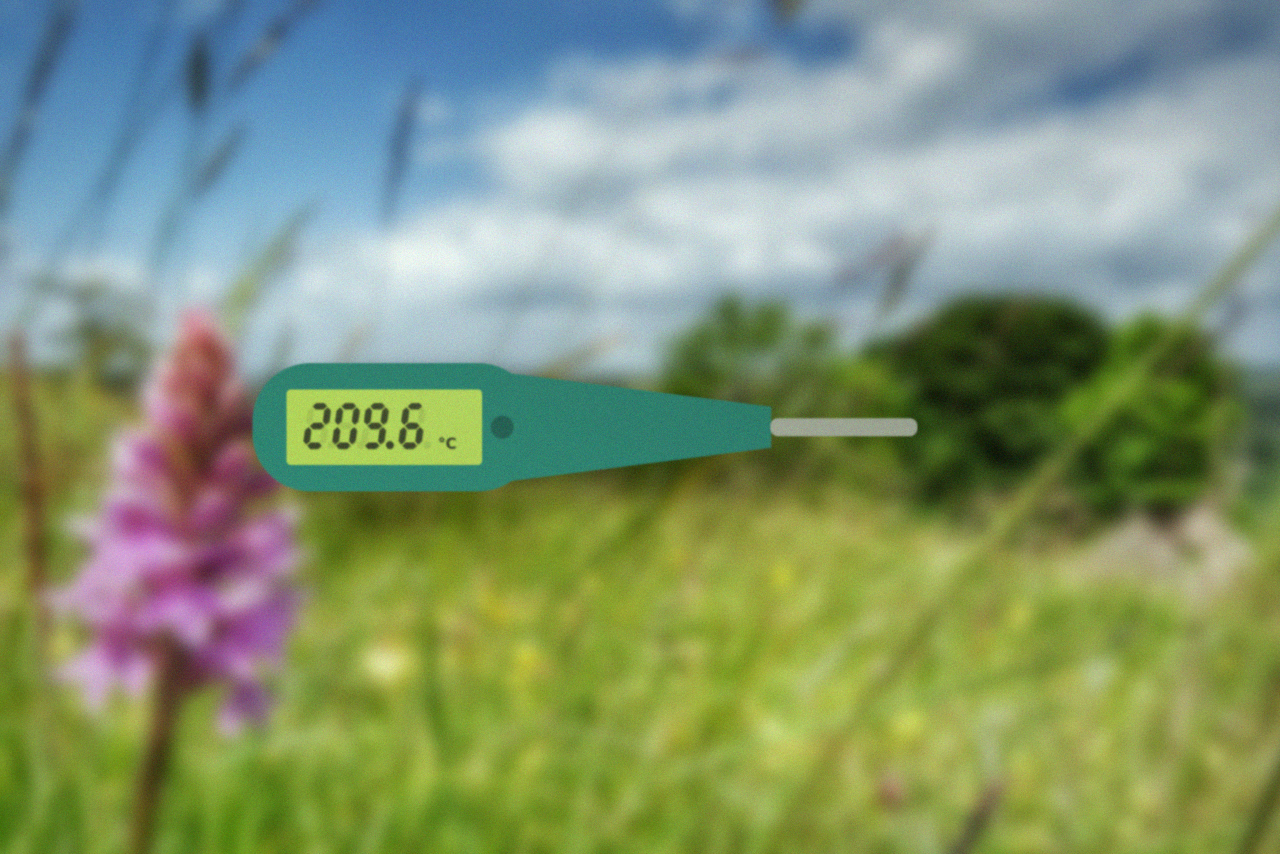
209.6 °C
